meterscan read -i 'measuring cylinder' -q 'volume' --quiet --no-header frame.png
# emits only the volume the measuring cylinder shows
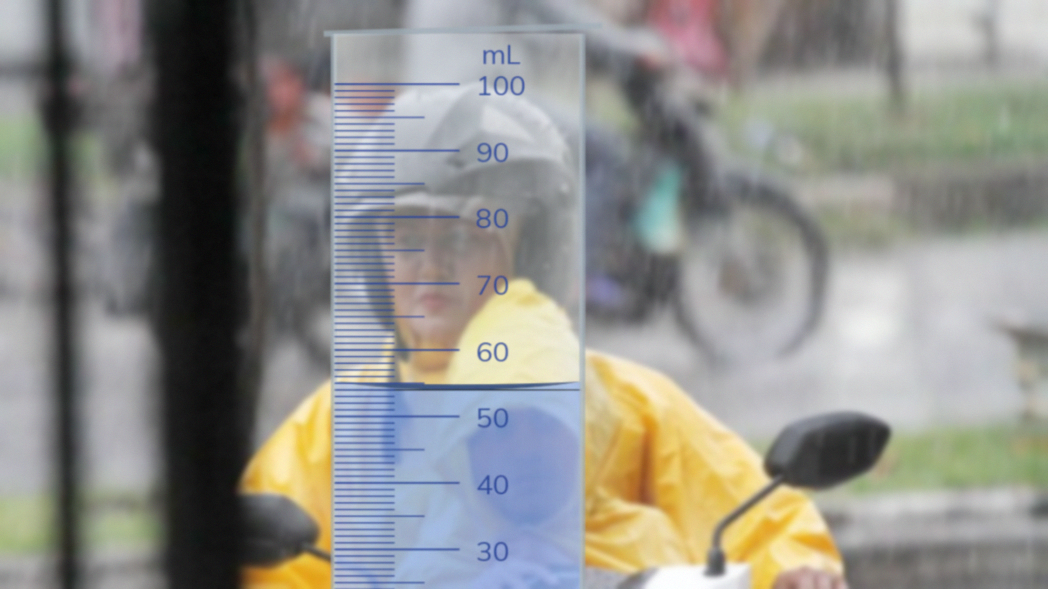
54 mL
